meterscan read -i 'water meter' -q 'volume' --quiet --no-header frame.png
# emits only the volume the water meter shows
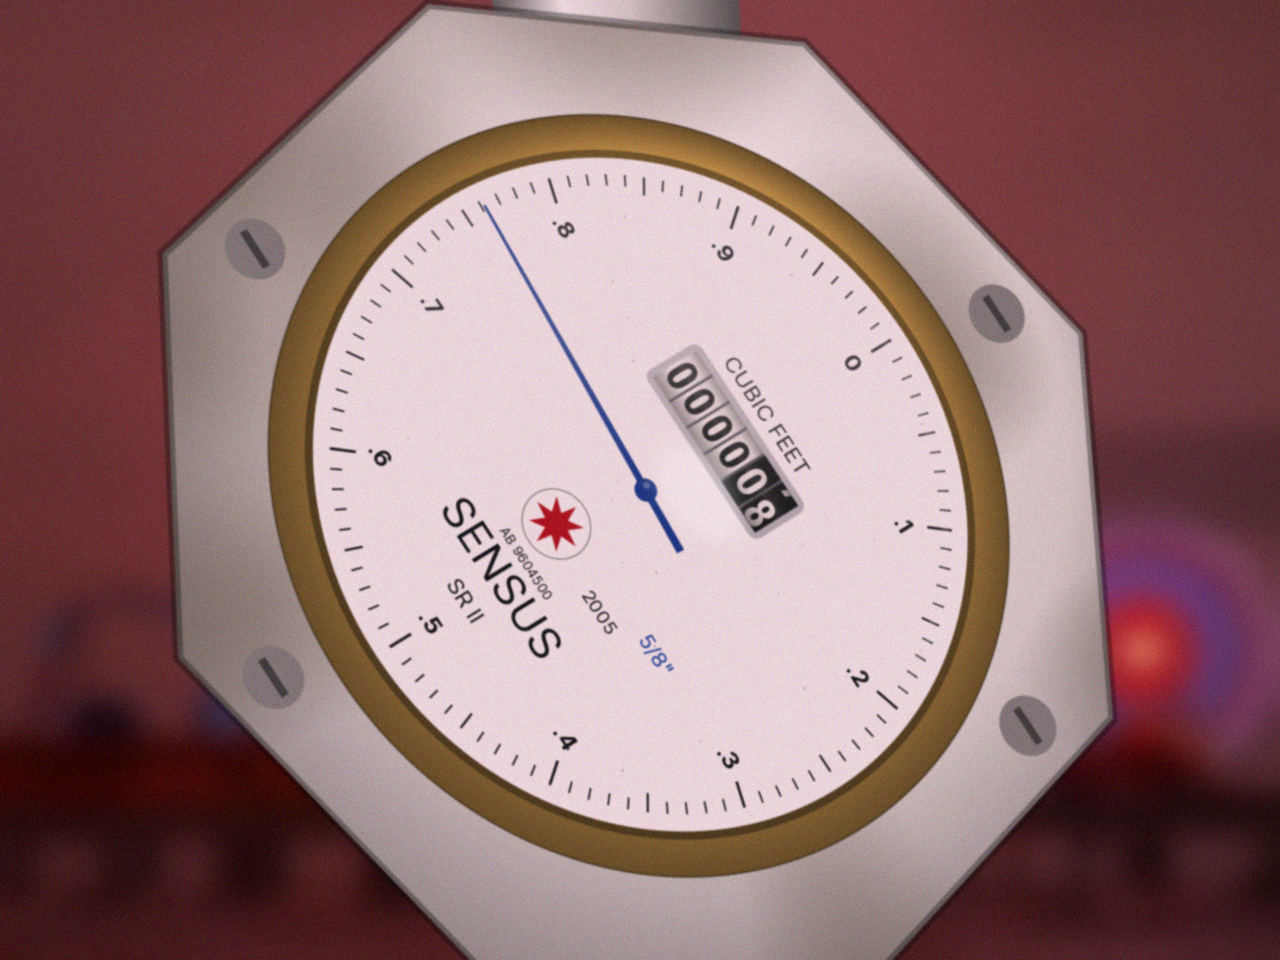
7.76 ft³
